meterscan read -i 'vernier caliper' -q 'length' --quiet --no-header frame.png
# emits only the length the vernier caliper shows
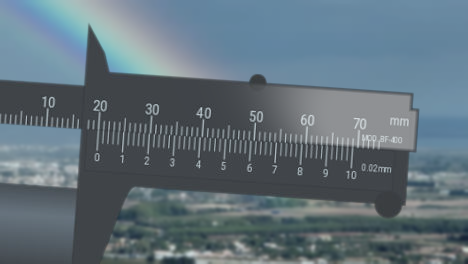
20.0 mm
